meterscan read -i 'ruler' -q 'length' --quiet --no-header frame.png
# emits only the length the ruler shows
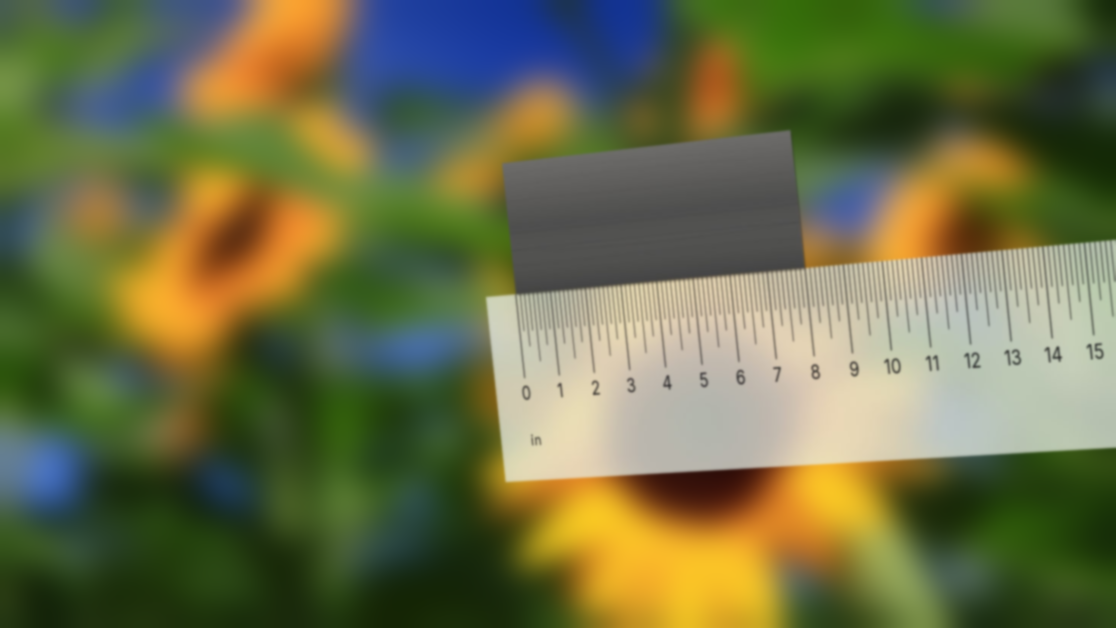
8 in
